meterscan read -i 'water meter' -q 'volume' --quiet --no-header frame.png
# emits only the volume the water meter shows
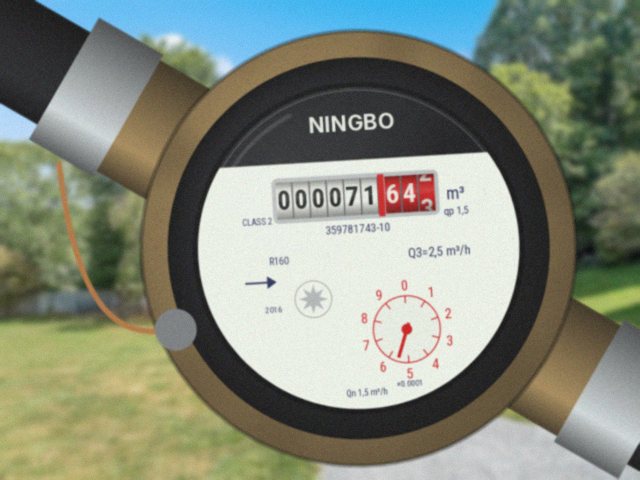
71.6425 m³
